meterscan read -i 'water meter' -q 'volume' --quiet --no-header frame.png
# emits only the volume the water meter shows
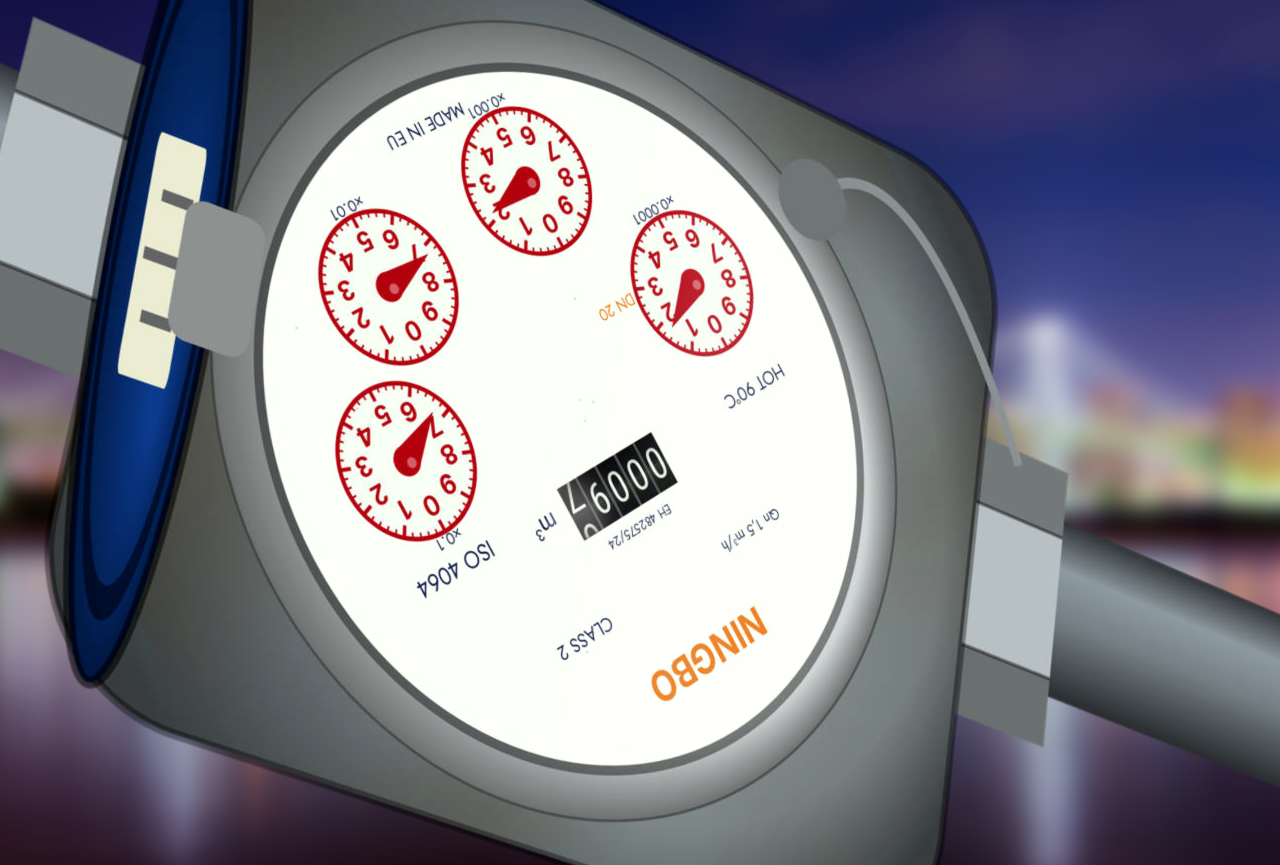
96.6721 m³
